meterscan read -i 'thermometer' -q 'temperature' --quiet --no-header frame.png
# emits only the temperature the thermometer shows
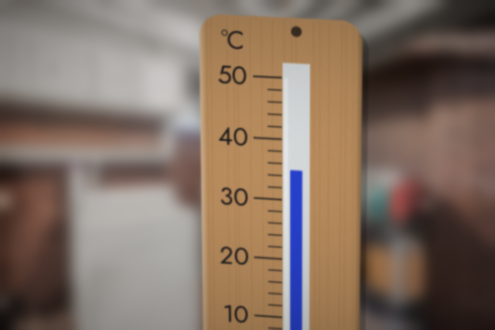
35 °C
